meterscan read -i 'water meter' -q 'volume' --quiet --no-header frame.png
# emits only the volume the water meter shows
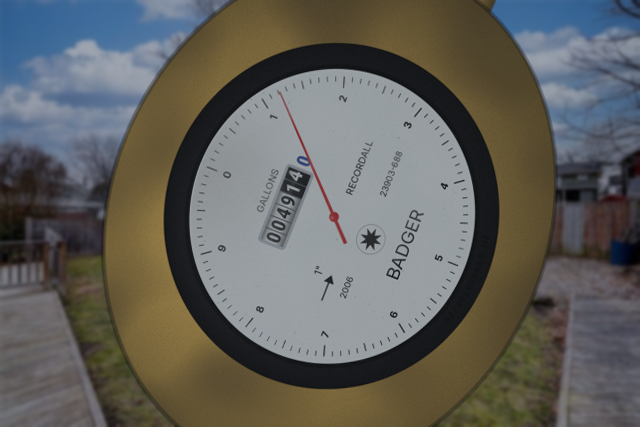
49141.2 gal
